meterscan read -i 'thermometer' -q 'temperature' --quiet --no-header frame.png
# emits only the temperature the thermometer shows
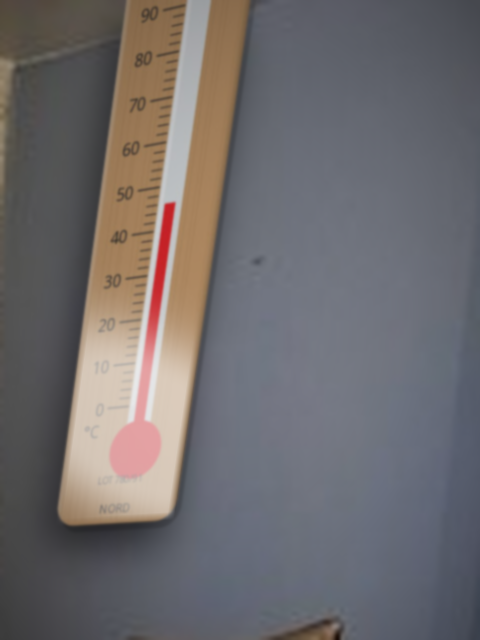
46 °C
